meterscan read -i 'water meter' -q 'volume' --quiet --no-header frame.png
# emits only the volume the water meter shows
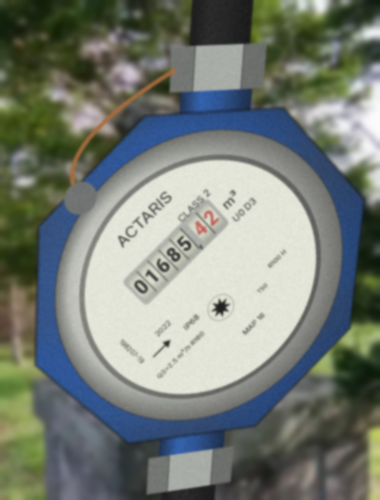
1685.42 m³
